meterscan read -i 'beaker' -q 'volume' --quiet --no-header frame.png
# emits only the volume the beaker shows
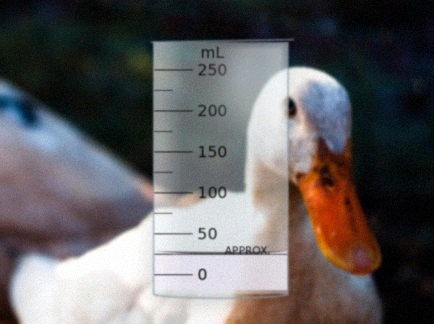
25 mL
